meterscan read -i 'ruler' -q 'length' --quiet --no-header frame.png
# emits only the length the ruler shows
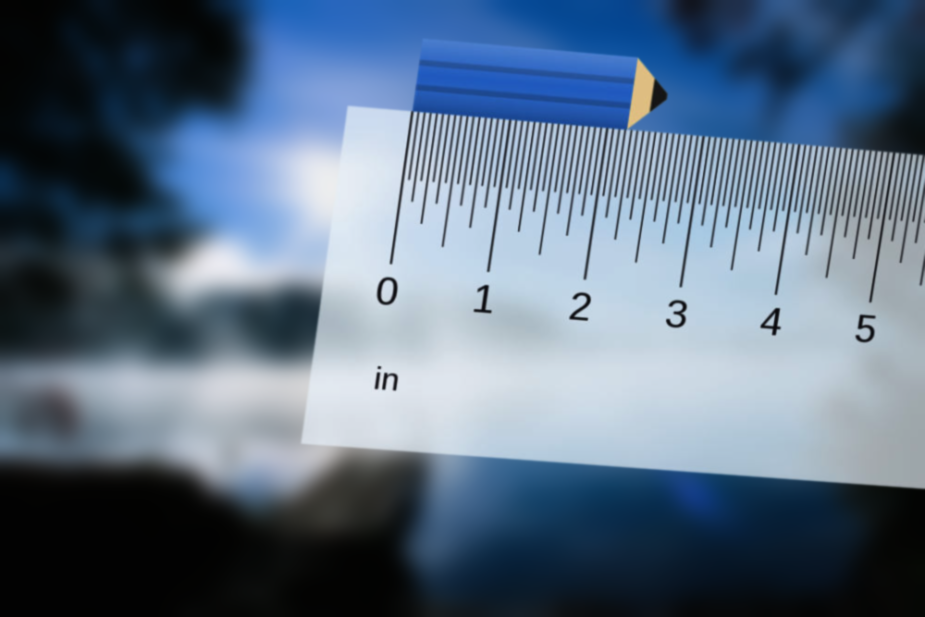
2.5625 in
